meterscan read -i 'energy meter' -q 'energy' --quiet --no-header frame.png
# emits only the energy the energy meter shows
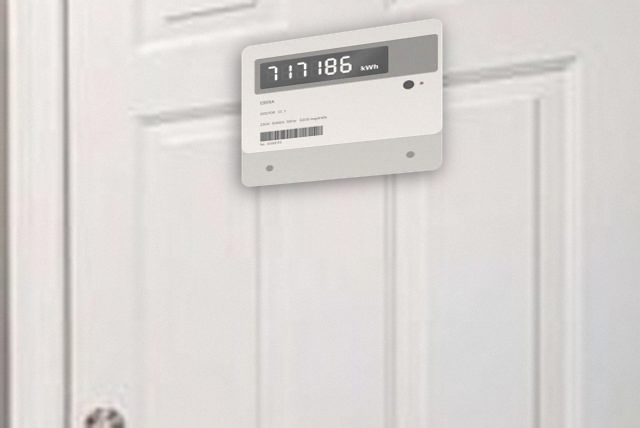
717186 kWh
